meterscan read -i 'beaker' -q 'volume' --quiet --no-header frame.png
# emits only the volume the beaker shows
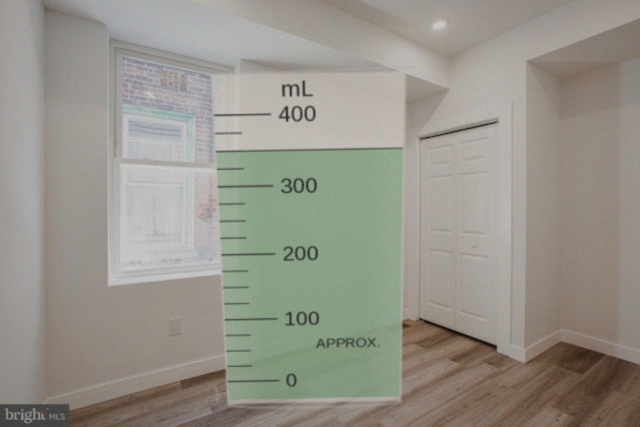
350 mL
